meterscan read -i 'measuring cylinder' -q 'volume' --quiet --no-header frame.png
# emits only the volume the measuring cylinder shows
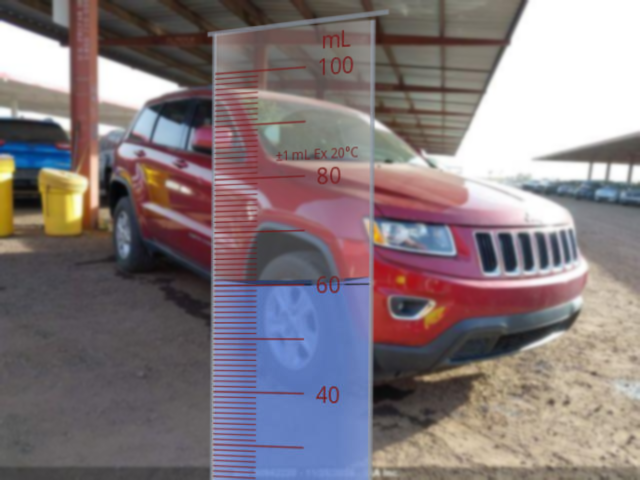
60 mL
